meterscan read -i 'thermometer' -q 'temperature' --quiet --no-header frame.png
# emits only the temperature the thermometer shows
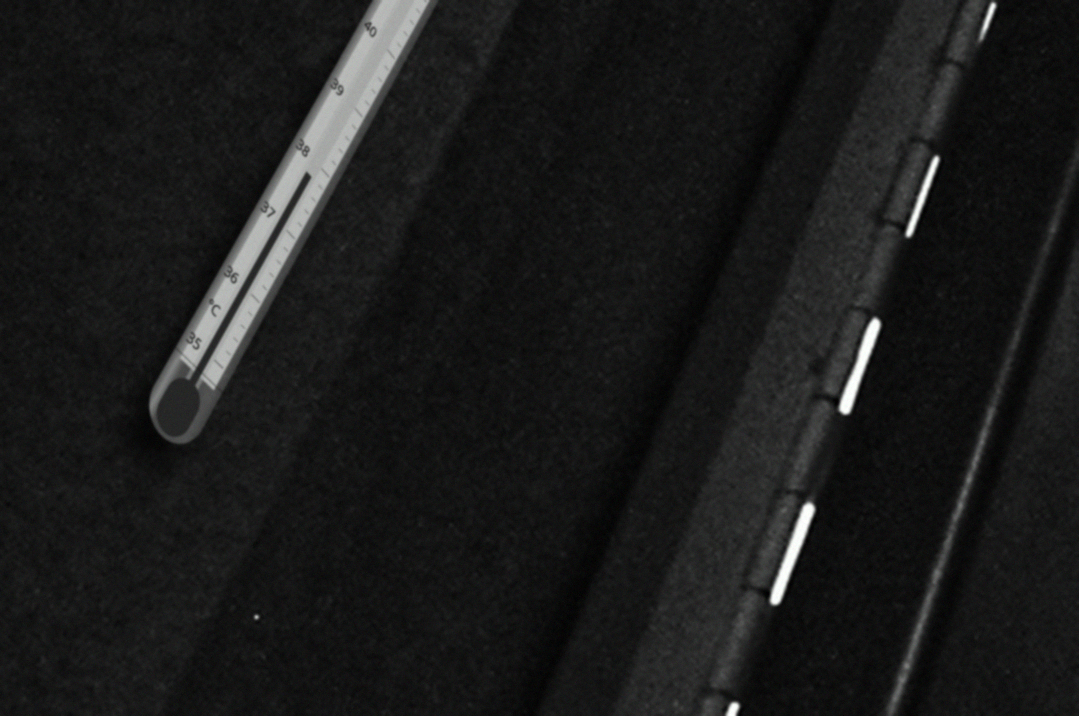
37.8 °C
